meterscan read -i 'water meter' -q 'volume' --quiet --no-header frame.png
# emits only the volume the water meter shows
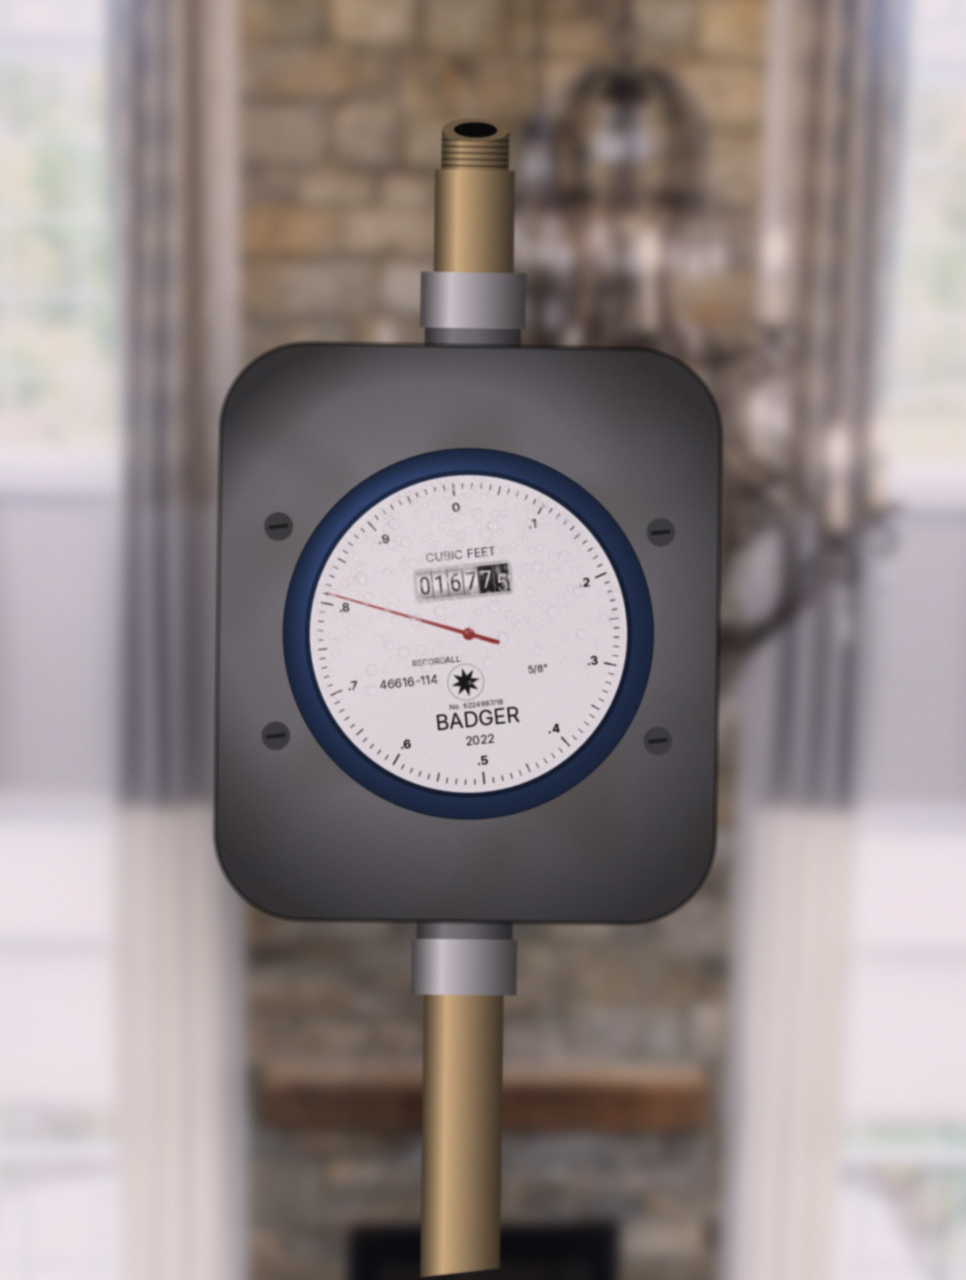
16774.81 ft³
